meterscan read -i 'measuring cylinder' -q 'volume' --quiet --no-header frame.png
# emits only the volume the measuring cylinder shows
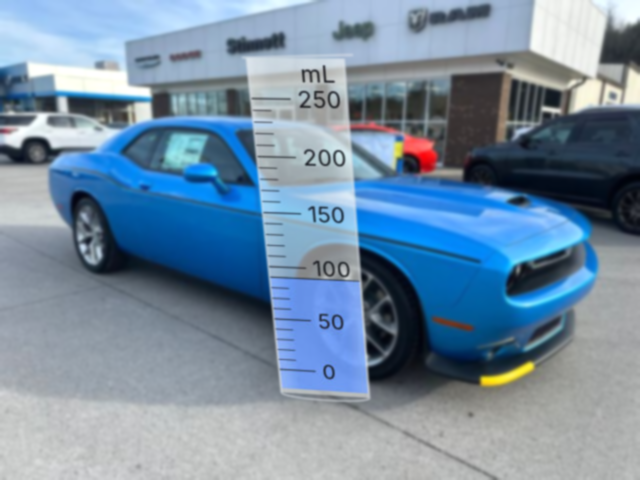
90 mL
